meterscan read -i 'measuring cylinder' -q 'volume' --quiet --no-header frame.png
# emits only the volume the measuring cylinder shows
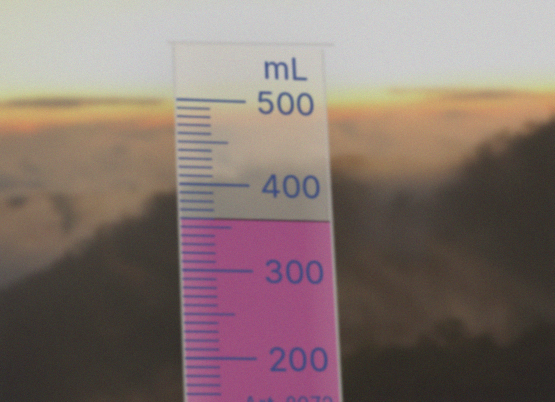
360 mL
